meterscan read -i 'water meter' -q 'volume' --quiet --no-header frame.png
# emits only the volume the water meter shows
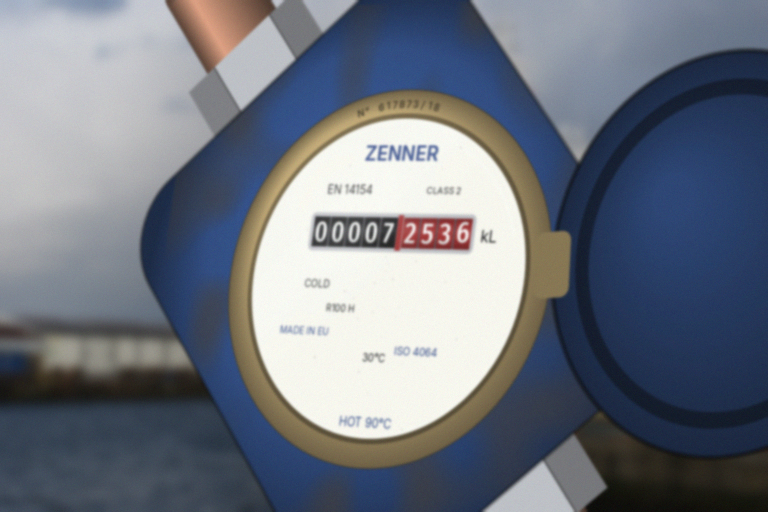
7.2536 kL
